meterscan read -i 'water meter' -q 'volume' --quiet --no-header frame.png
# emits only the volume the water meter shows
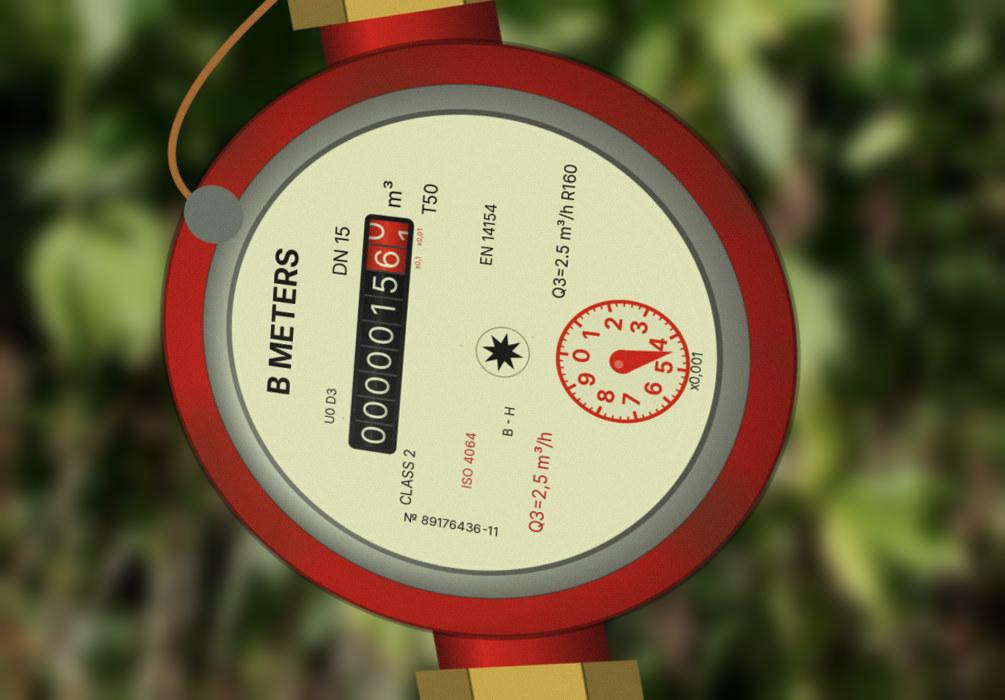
15.604 m³
